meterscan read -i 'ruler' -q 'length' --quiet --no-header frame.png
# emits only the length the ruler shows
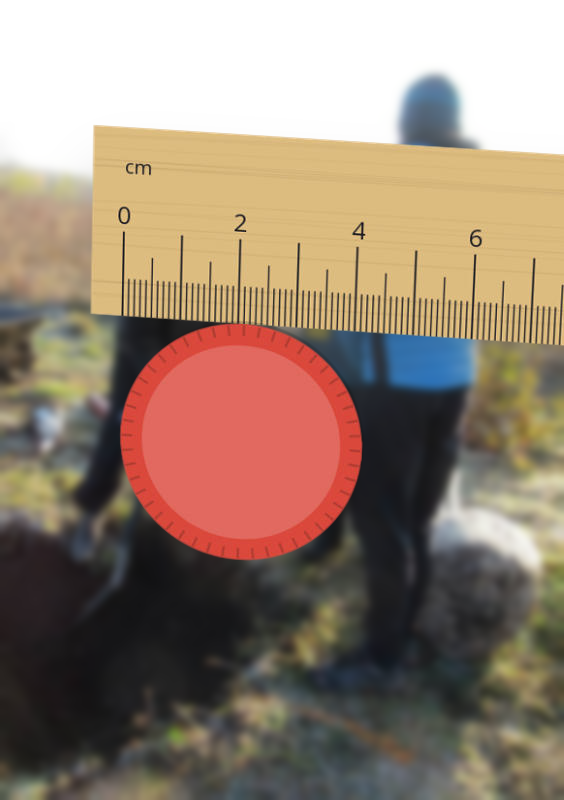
4.2 cm
